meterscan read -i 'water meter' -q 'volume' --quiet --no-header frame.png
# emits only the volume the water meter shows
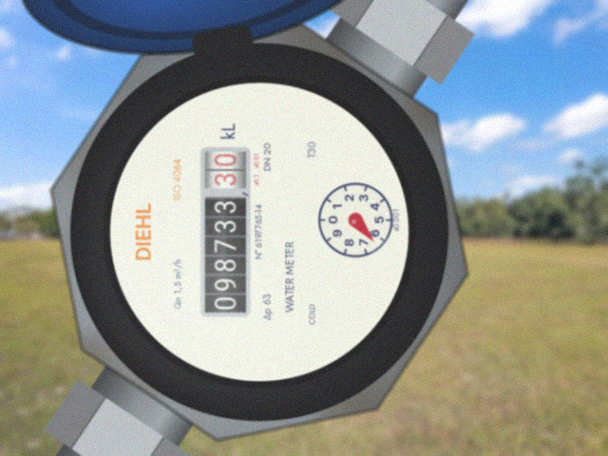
98733.306 kL
